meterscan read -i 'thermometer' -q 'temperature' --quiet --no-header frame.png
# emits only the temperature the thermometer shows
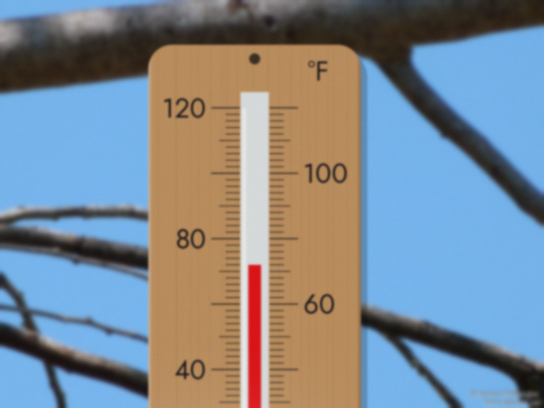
72 °F
